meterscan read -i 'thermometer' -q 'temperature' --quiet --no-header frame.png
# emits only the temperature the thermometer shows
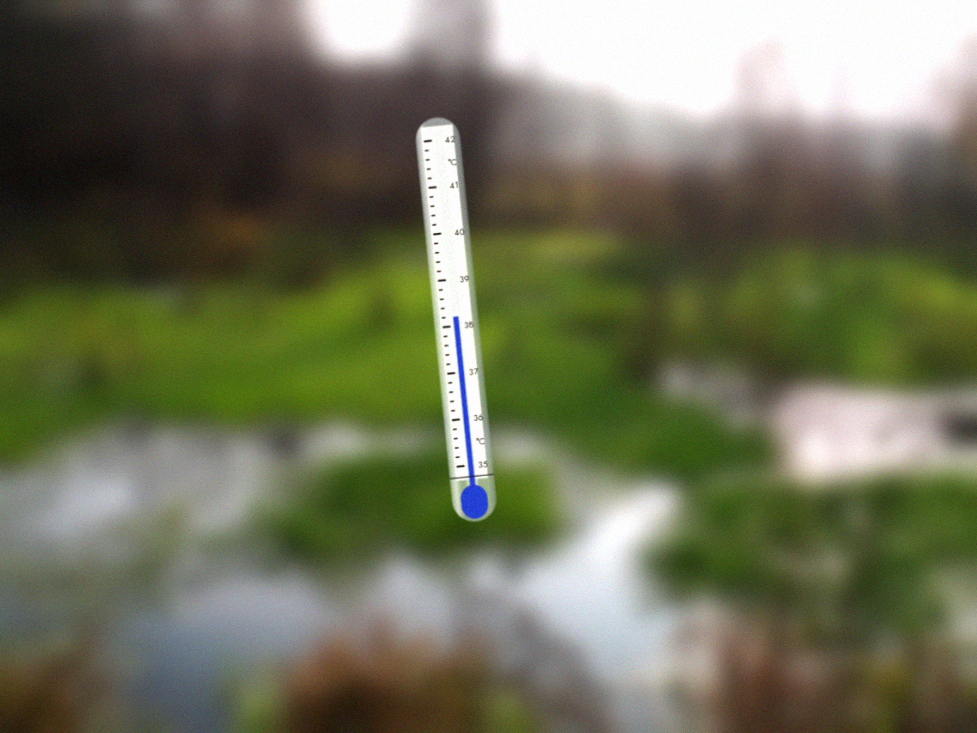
38.2 °C
